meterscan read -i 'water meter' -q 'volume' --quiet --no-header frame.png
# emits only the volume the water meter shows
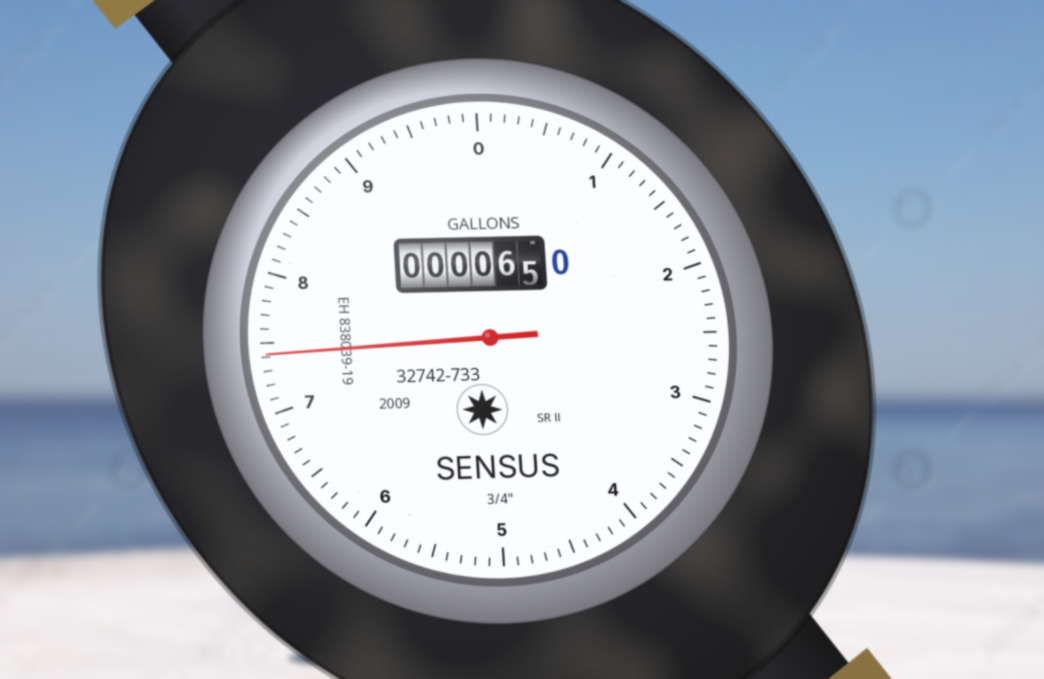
647.4 gal
